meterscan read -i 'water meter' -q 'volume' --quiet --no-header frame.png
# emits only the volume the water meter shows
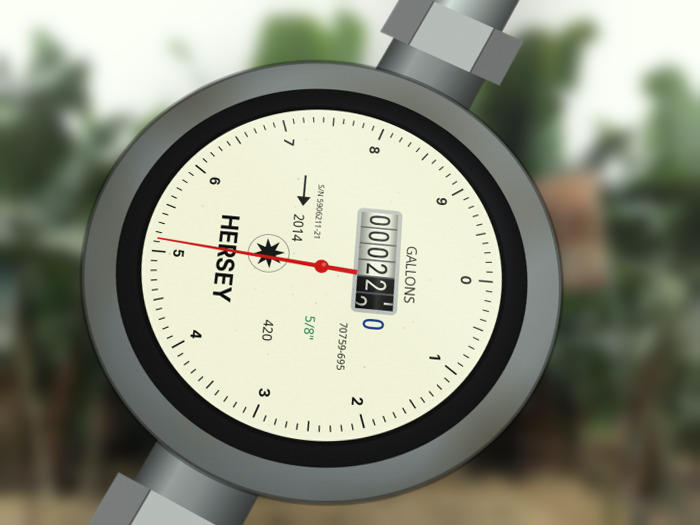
2215.1 gal
